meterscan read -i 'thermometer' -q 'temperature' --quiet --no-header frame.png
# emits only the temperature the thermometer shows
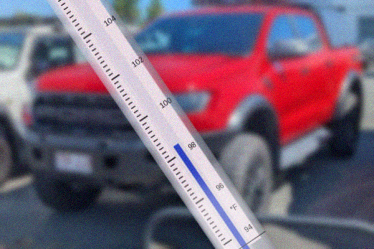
98.4 °F
